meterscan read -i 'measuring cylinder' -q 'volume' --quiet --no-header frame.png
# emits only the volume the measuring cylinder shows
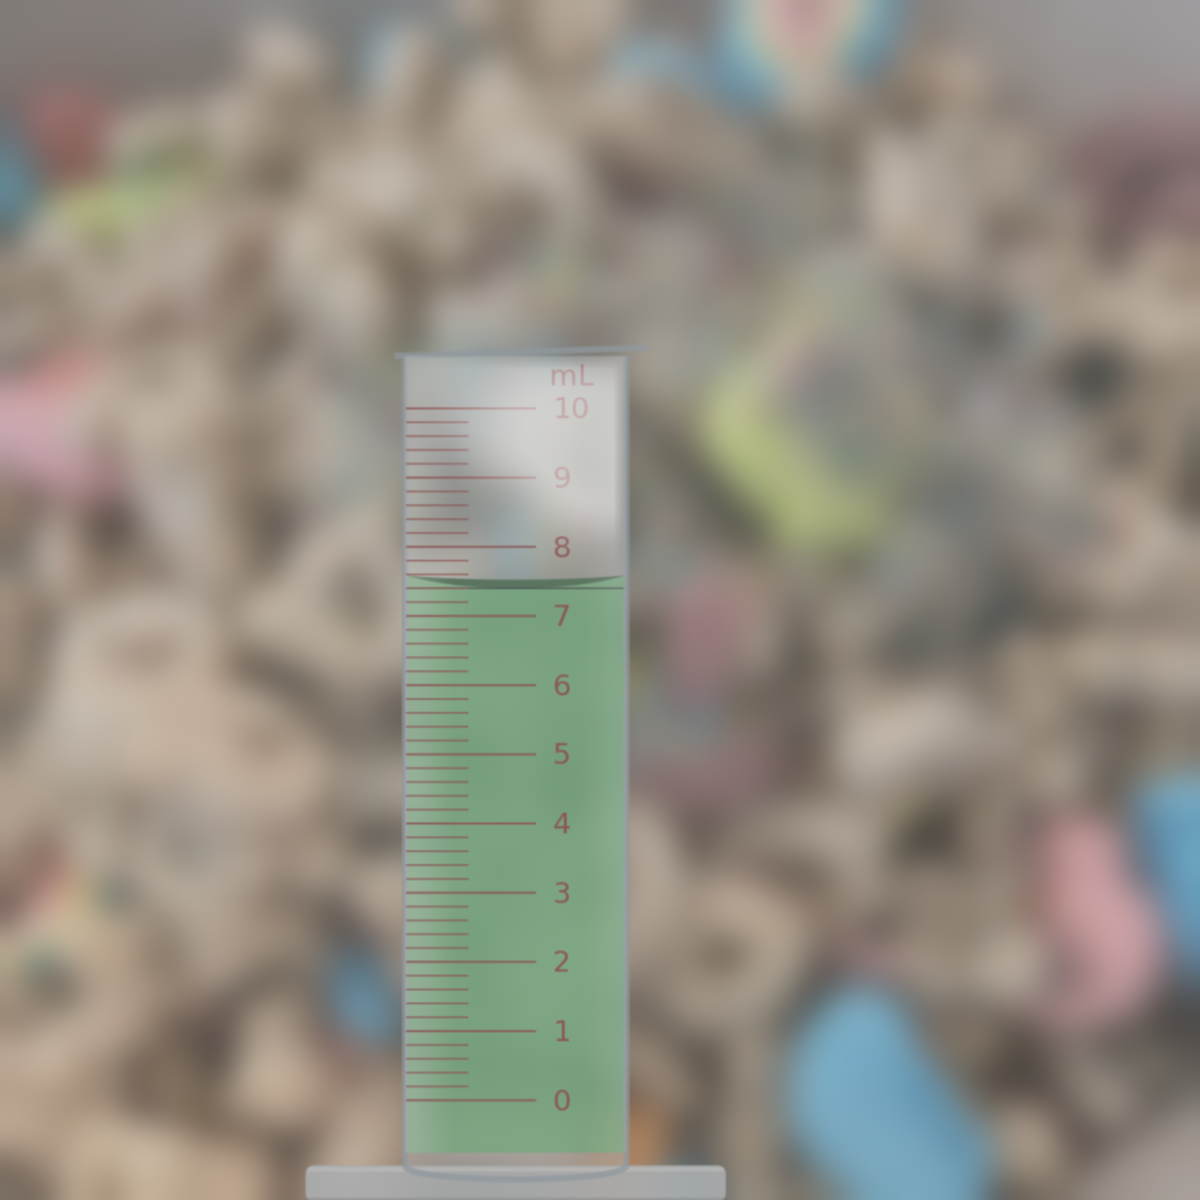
7.4 mL
